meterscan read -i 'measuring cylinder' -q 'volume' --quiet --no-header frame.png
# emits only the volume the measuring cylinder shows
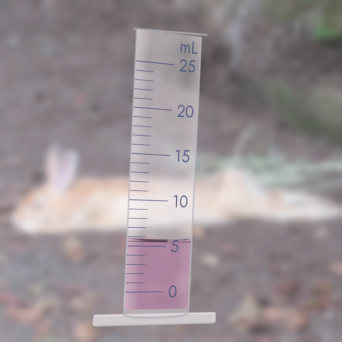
5.5 mL
